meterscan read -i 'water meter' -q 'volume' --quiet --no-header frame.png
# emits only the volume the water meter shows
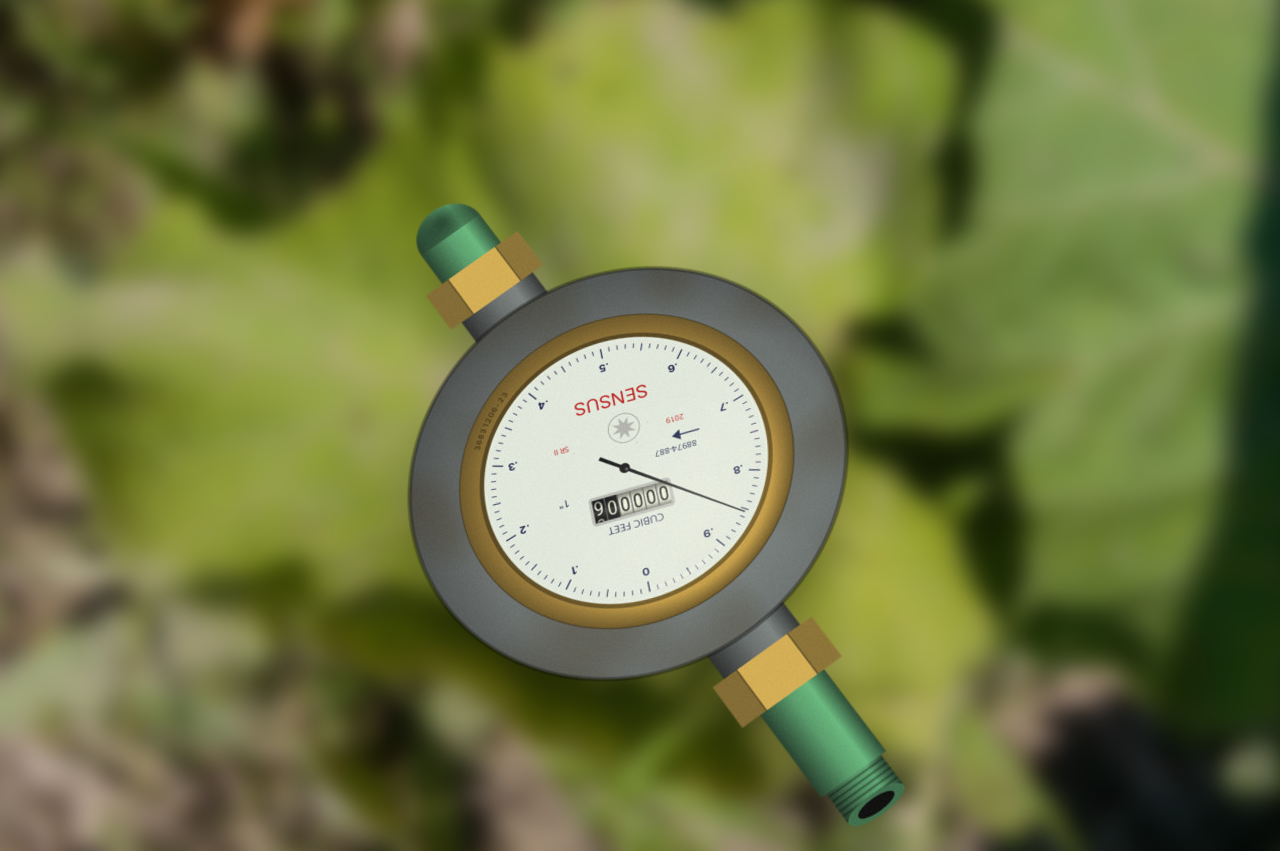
5.85 ft³
